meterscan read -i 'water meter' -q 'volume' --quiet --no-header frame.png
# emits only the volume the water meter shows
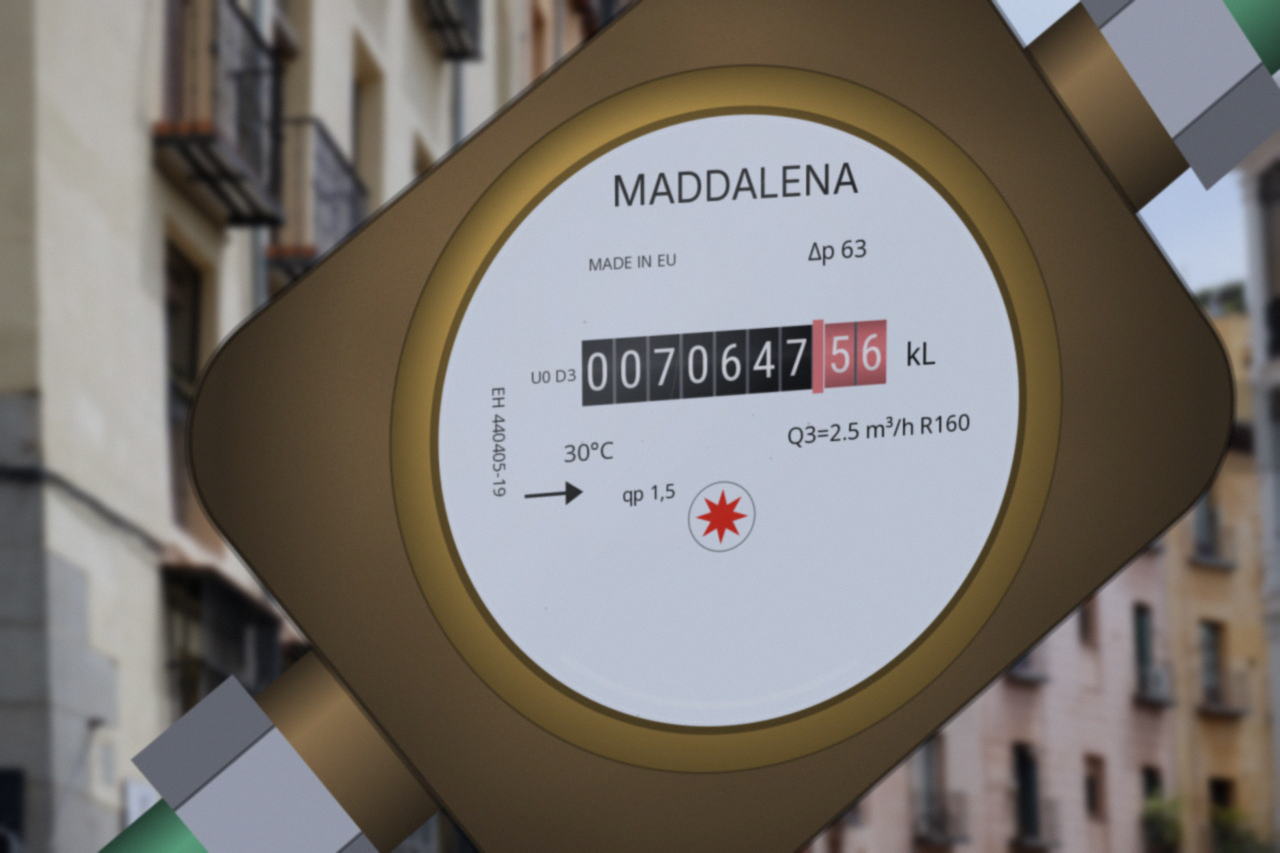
70647.56 kL
